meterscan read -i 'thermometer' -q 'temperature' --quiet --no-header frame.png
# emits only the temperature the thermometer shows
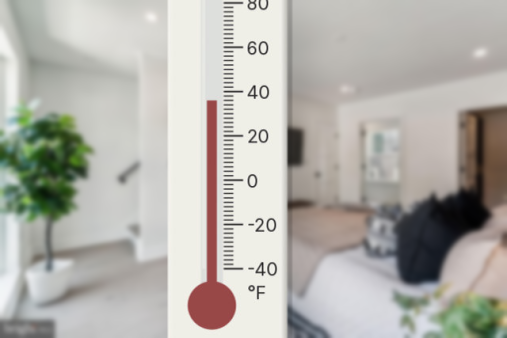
36 °F
